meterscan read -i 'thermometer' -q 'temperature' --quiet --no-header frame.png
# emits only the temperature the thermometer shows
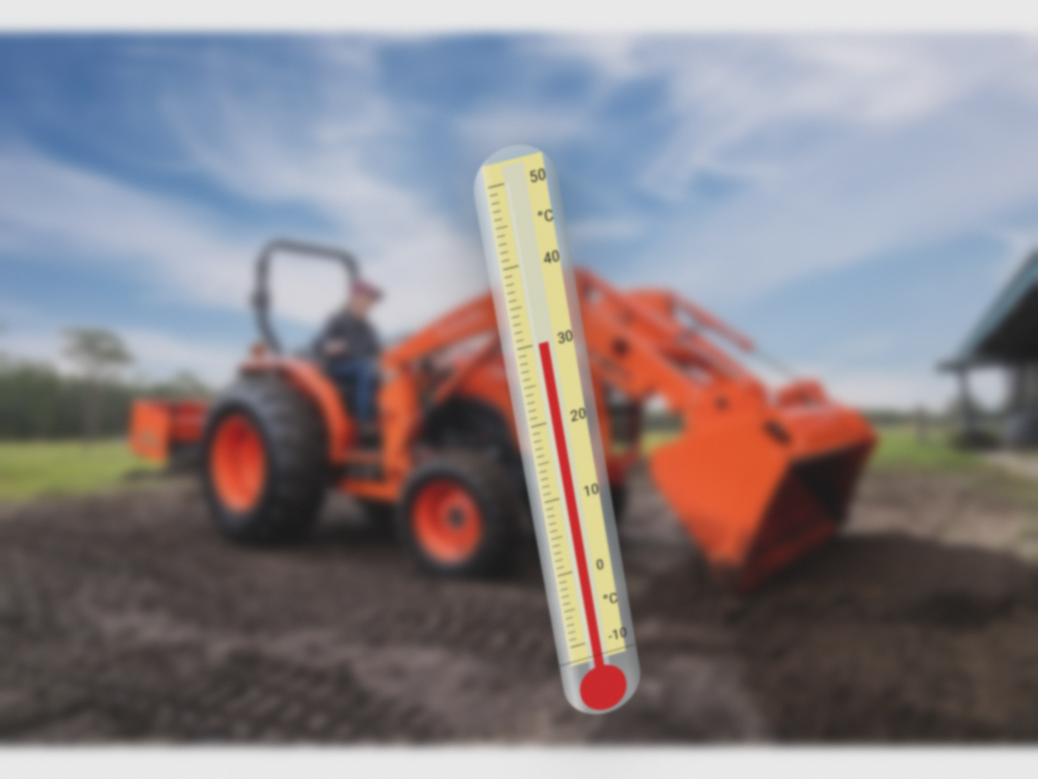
30 °C
